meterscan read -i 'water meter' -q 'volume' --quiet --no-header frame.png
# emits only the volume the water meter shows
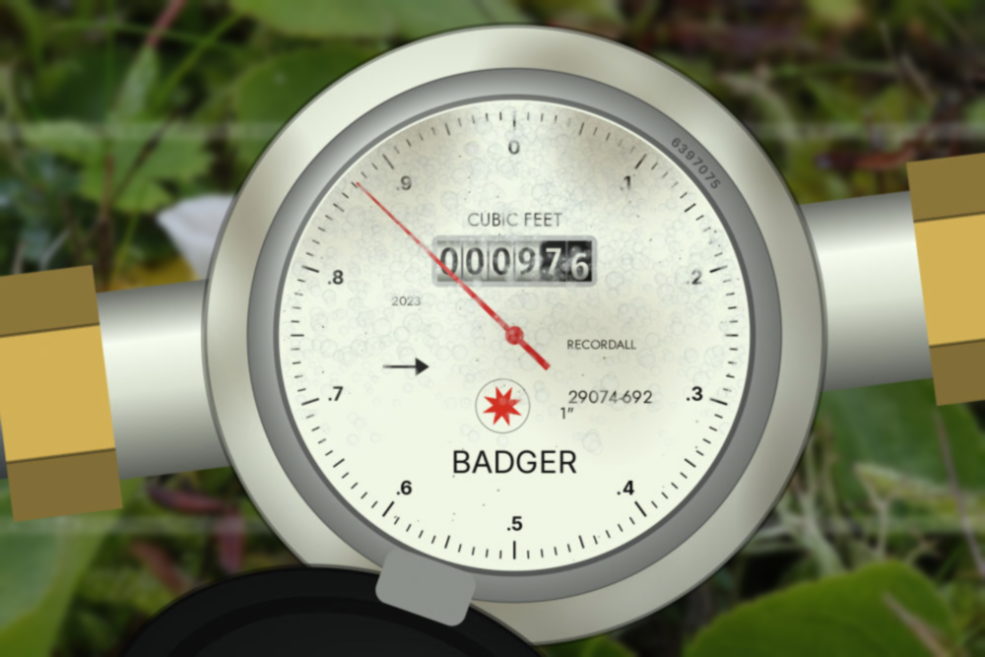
975.87 ft³
